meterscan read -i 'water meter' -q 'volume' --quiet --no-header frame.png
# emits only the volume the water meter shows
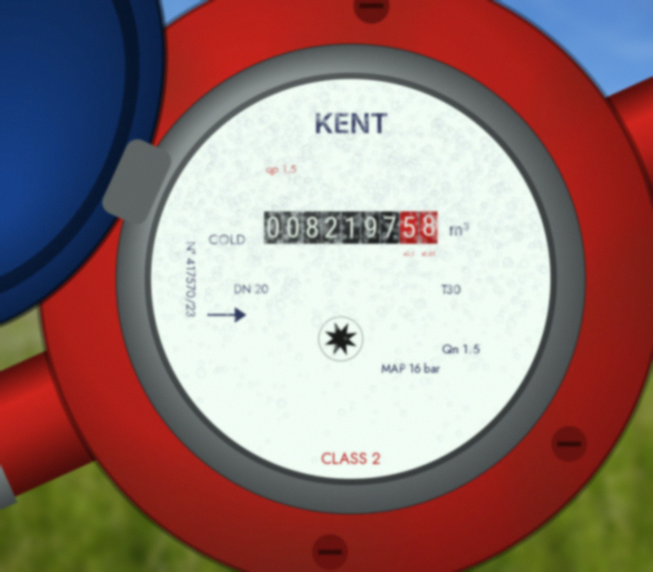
82197.58 m³
